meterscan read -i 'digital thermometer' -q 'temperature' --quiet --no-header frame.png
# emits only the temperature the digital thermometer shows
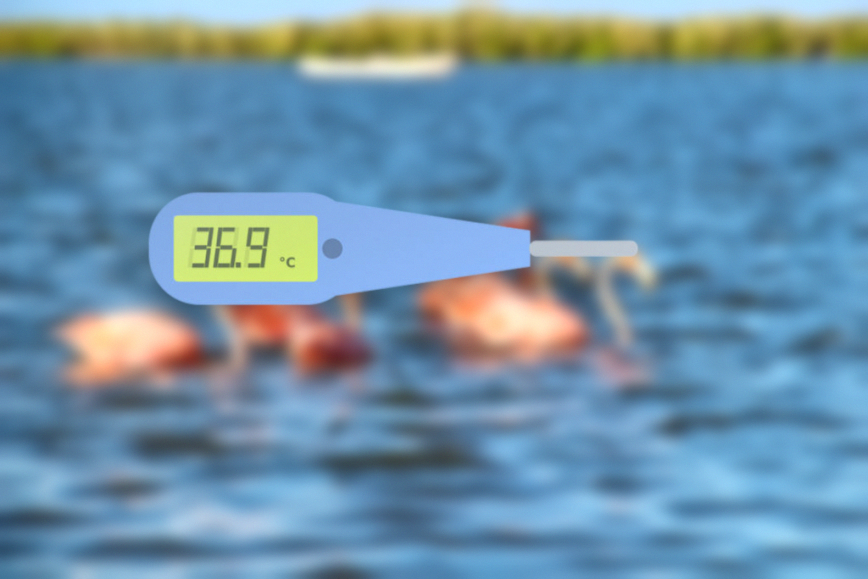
36.9 °C
